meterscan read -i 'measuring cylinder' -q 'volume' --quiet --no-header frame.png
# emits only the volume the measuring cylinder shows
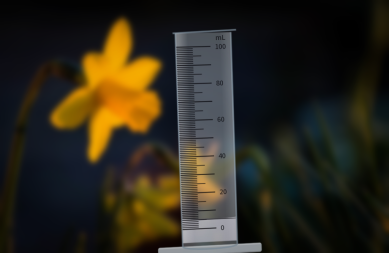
5 mL
